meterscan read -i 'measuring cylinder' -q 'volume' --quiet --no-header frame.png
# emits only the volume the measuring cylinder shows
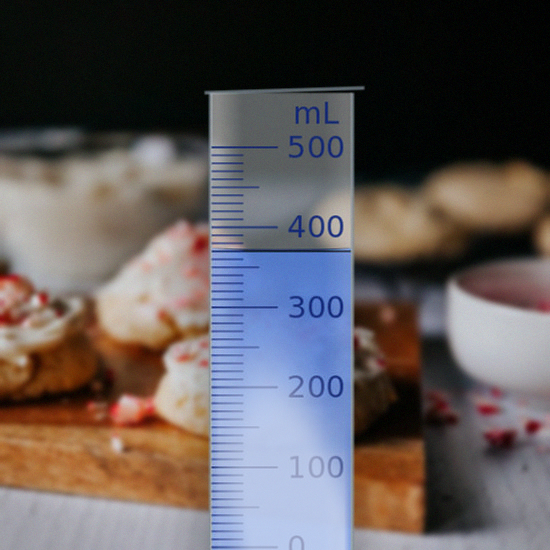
370 mL
